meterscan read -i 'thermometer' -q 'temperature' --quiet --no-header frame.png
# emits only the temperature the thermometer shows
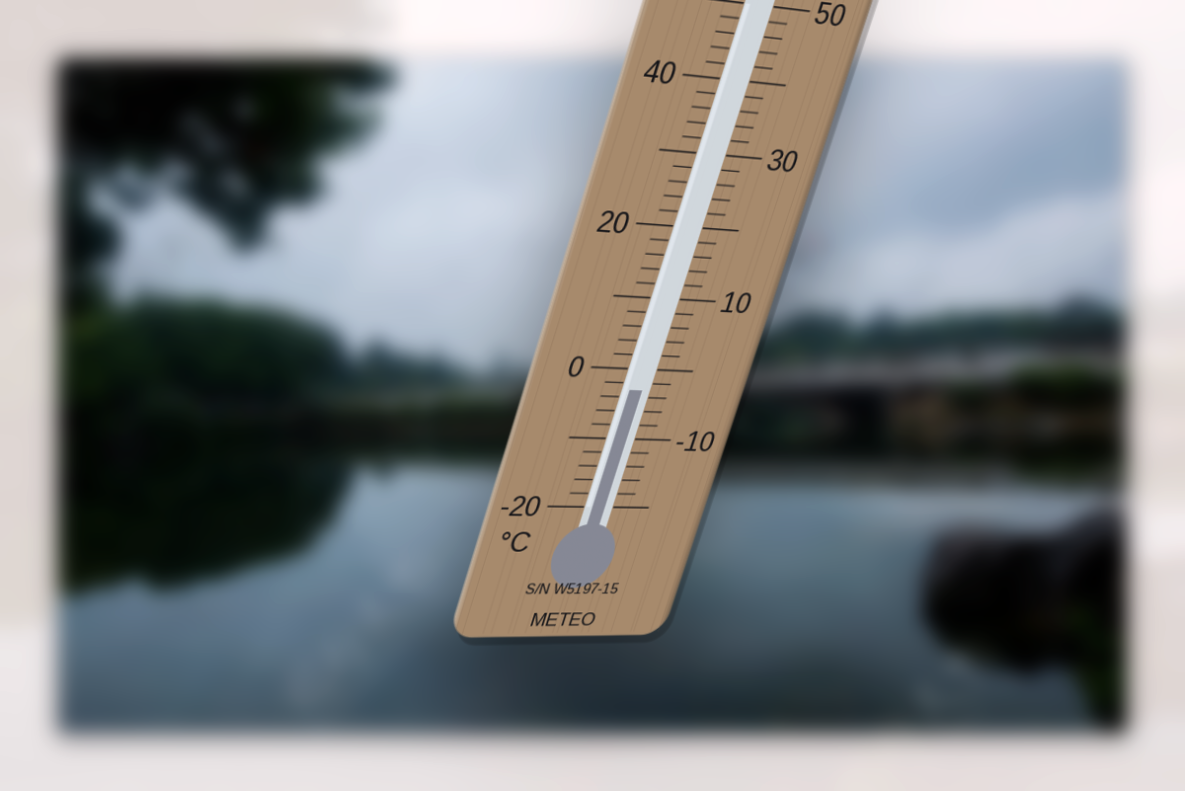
-3 °C
